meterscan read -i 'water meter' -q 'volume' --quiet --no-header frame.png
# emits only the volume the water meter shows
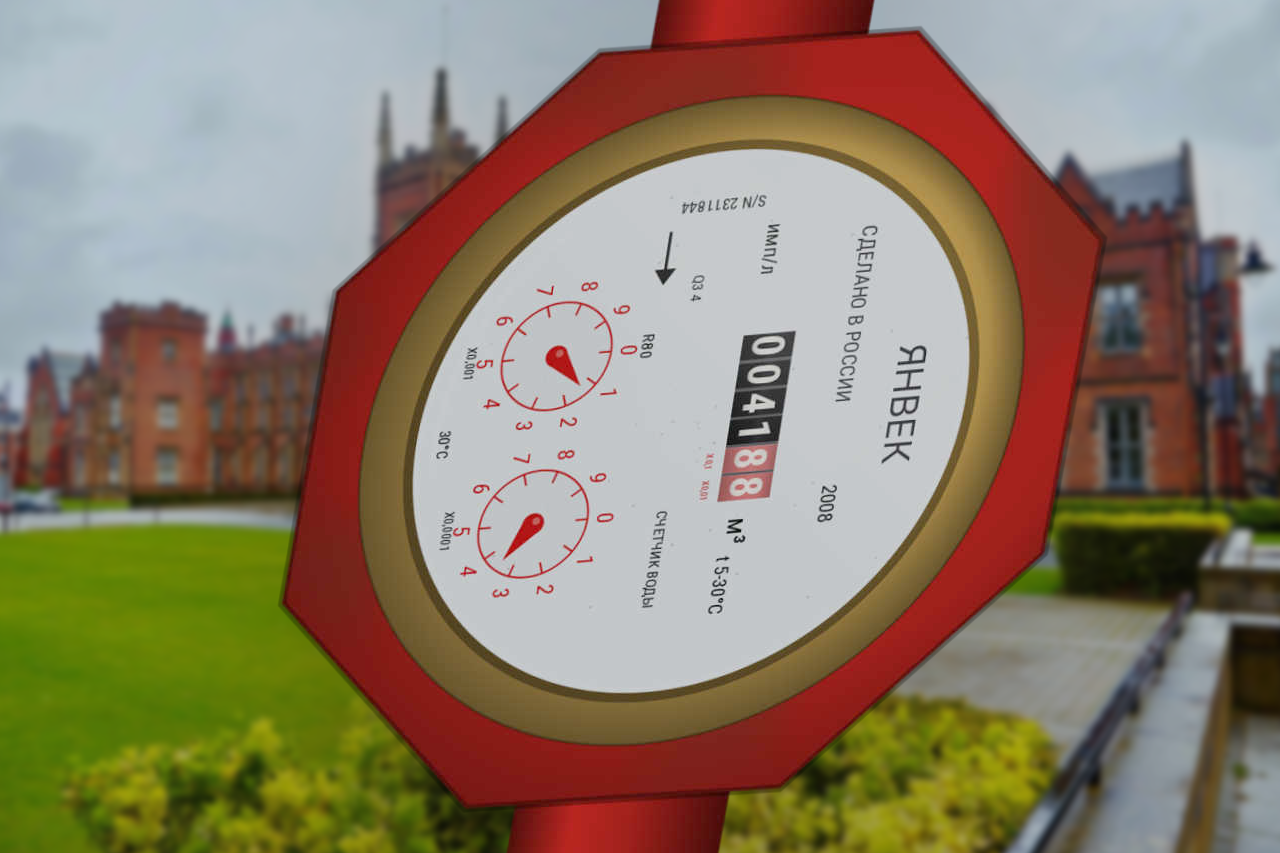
41.8813 m³
